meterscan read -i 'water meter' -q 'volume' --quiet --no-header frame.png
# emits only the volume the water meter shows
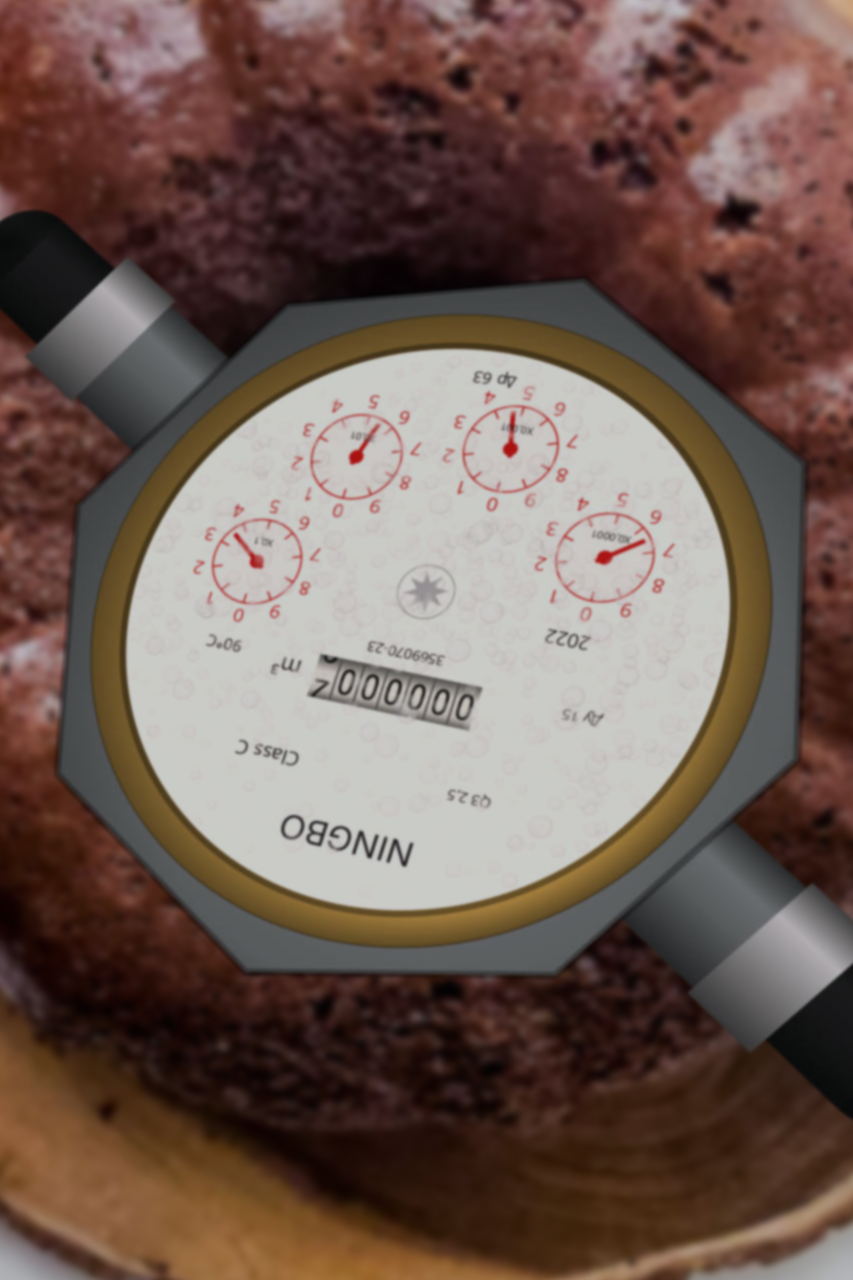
2.3546 m³
